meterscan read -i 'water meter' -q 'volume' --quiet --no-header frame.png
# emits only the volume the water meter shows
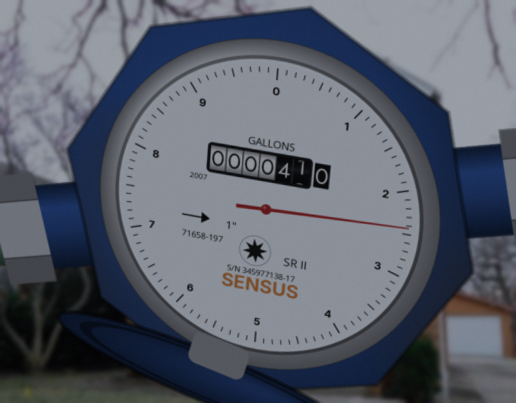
412.4 gal
